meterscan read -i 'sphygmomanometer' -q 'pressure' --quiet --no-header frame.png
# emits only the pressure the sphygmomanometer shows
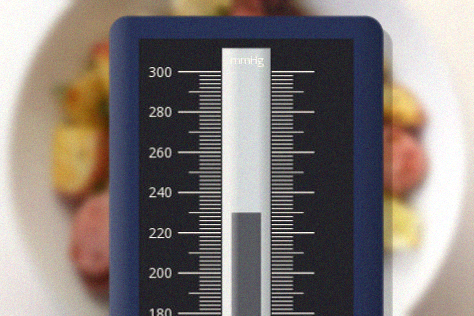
230 mmHg
